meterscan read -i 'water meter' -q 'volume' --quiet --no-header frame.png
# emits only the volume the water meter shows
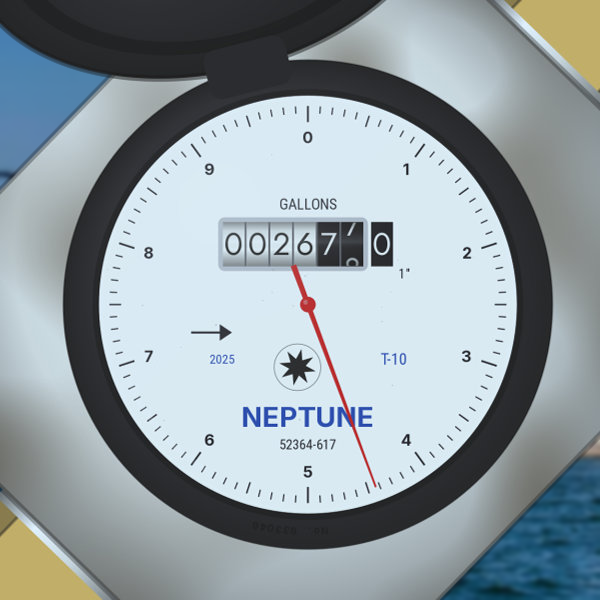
26774.4 gal
